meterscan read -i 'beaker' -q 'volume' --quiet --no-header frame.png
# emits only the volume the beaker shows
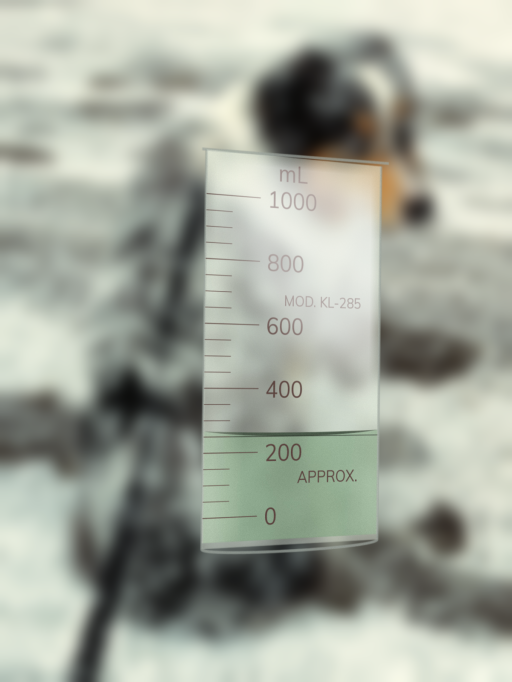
250 mL
